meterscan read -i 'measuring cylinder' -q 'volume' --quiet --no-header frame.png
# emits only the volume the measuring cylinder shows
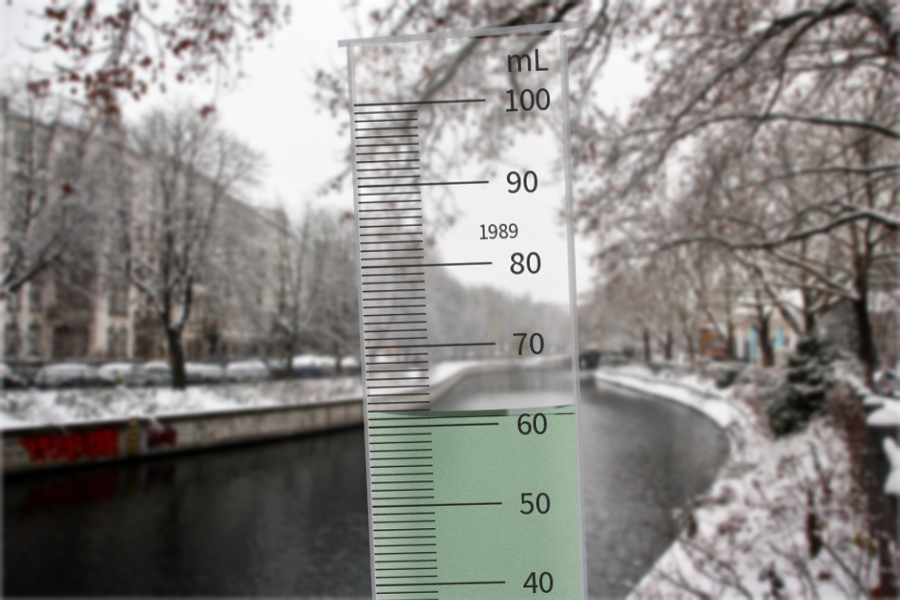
61 mL
